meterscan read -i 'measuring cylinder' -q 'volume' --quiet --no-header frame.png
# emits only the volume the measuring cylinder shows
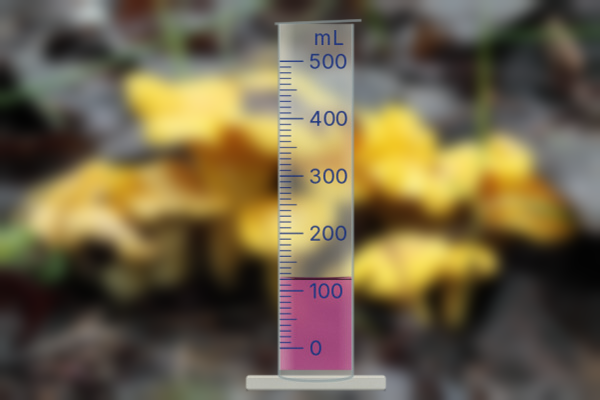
120 mL
